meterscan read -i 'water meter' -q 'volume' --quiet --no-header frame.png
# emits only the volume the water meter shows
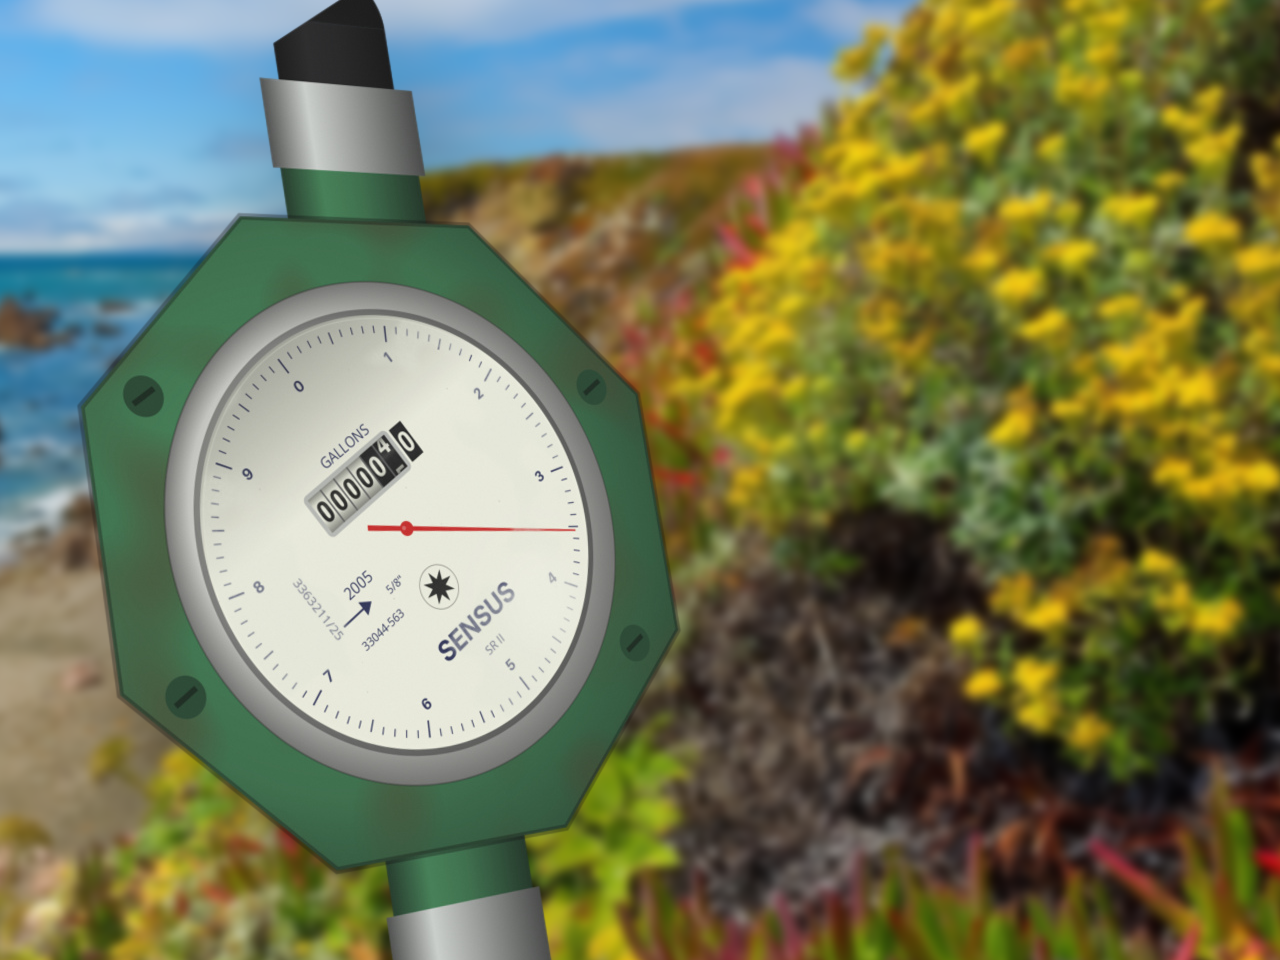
43.5 gal
